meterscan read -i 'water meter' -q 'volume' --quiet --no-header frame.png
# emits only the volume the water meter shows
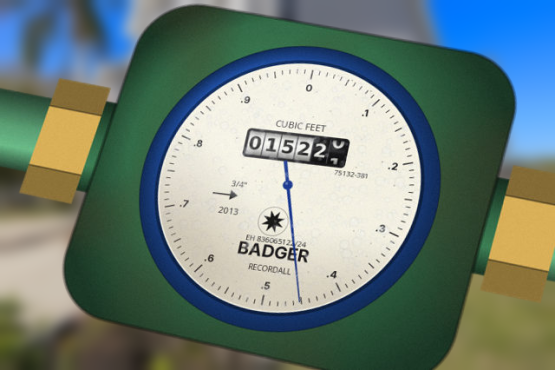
15220.45 ft³
